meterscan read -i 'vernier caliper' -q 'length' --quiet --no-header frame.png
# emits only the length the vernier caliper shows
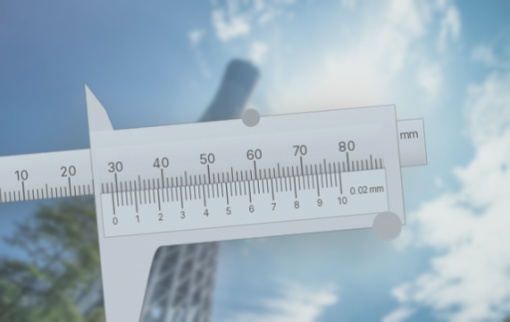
29.0 mm
